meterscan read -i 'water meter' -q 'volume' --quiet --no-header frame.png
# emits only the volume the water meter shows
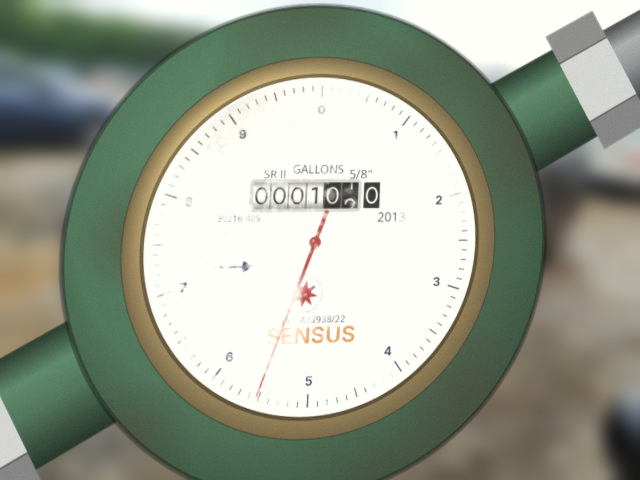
1015.5 gal
